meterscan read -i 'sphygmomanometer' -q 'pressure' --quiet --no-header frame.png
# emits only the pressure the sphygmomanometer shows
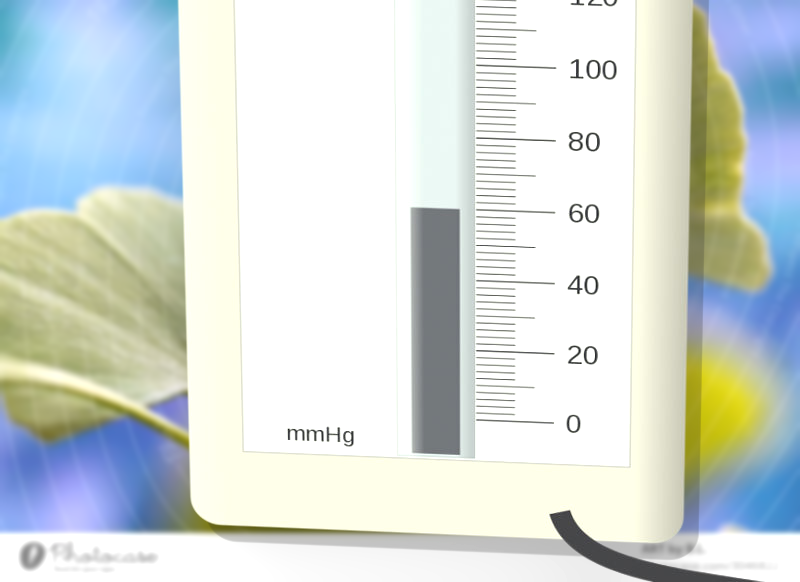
60 mmHg
